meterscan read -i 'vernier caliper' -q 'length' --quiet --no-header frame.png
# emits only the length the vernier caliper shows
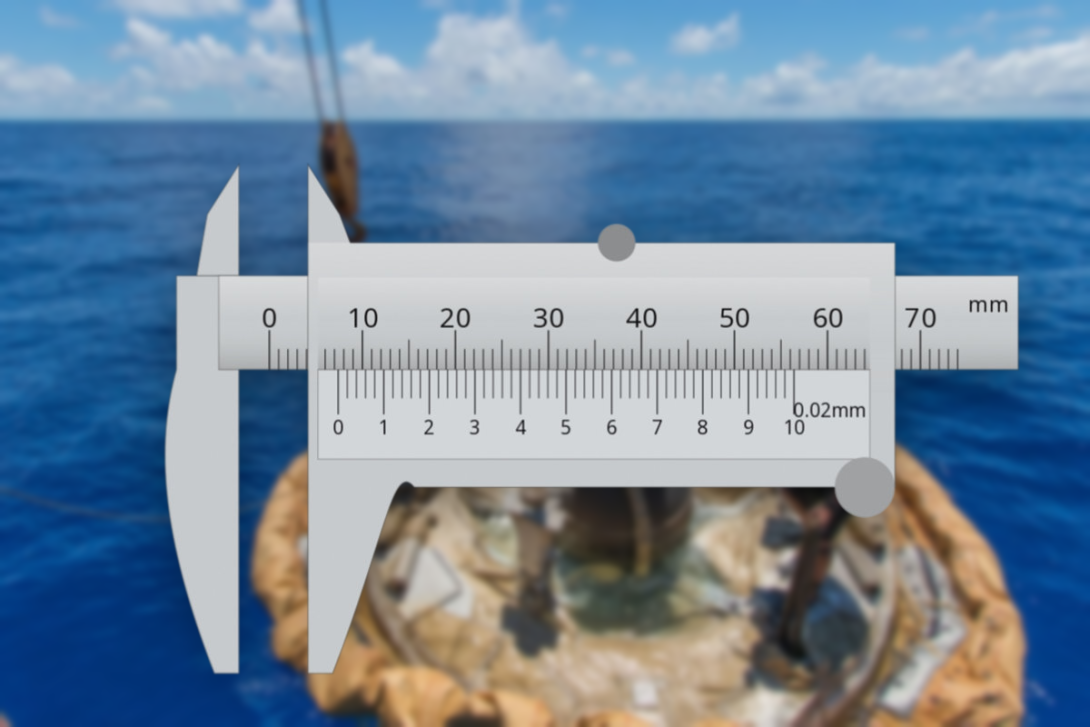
7.4 mm
